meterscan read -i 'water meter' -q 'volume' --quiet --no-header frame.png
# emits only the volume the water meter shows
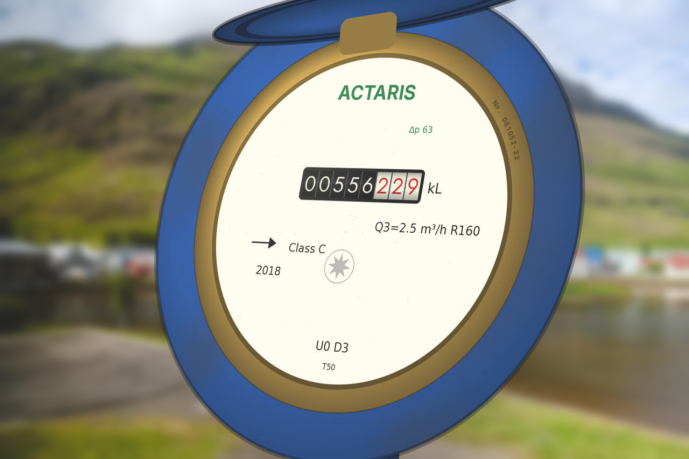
556.229 kL
